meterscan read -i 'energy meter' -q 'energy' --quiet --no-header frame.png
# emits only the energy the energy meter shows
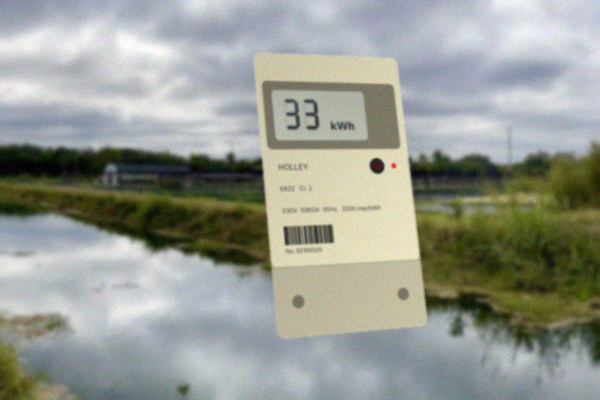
33 kWh
